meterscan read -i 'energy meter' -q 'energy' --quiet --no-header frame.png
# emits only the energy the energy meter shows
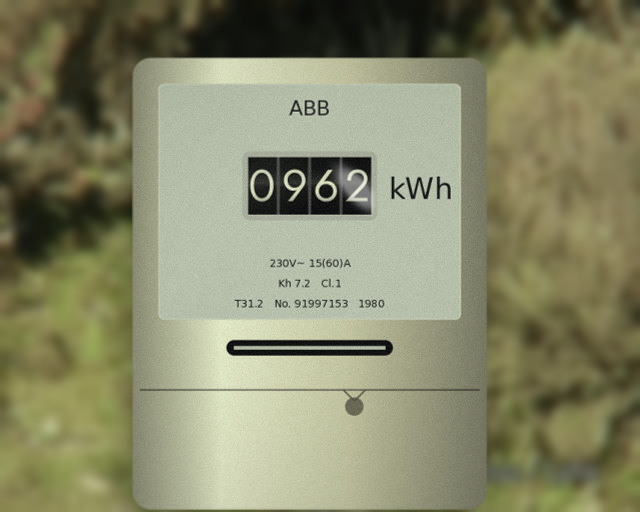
962 kWh
